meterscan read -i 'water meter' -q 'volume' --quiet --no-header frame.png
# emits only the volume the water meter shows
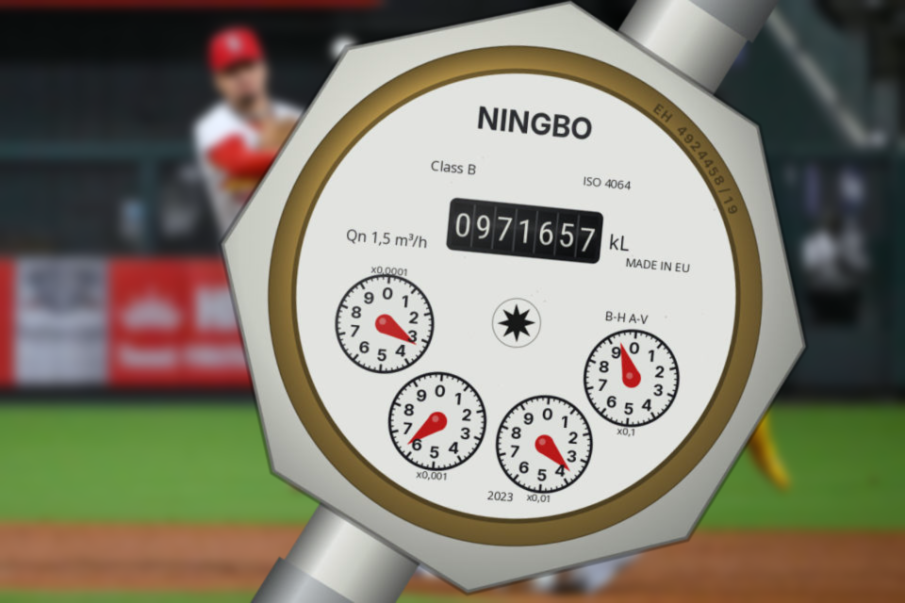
971656.9363 kL
